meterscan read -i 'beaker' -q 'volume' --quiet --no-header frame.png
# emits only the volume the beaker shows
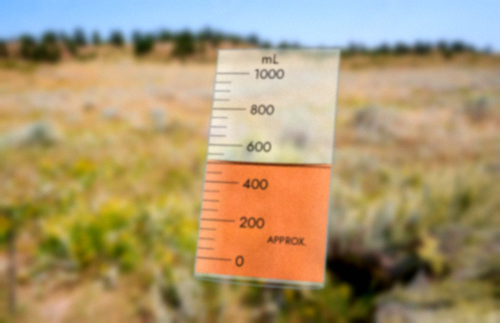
500 mL
